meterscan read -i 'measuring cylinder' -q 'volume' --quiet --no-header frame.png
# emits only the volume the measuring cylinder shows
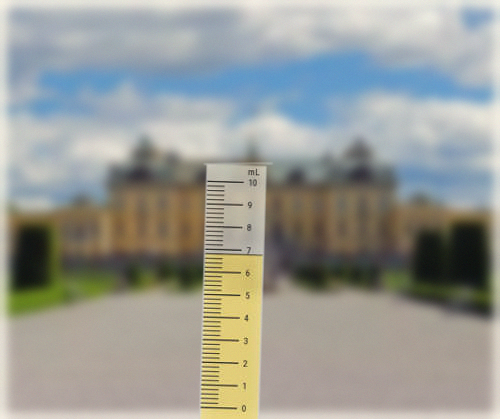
6.8 mL
